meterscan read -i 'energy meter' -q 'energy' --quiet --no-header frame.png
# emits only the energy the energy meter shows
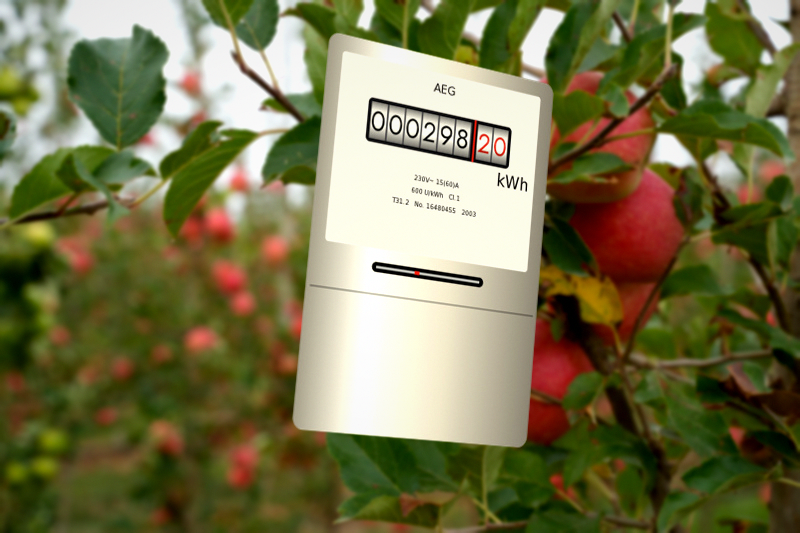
298.20 kWh
